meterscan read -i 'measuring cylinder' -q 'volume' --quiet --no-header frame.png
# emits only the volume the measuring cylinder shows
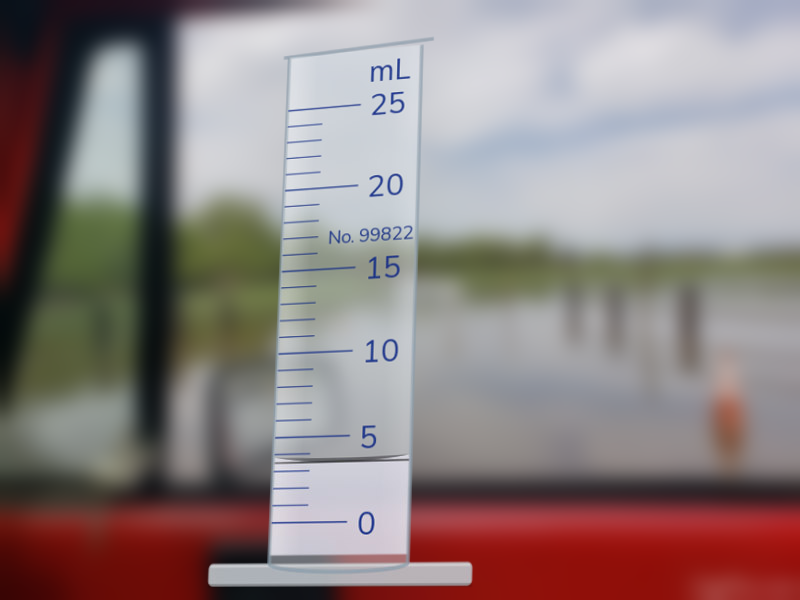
3.5 mL
